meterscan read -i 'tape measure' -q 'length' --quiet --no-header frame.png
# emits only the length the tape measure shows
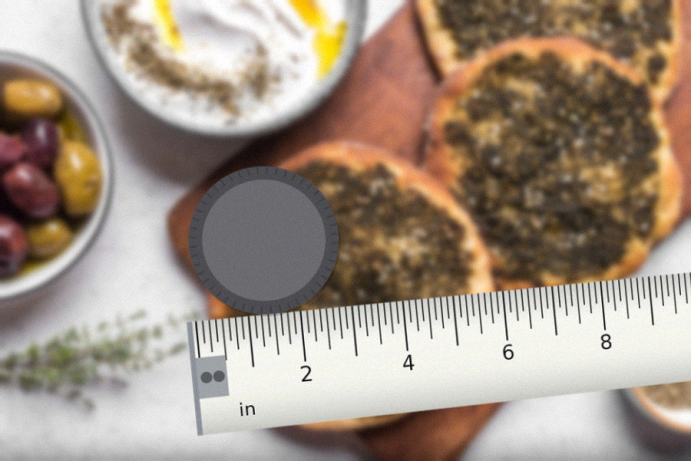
2.875 in
